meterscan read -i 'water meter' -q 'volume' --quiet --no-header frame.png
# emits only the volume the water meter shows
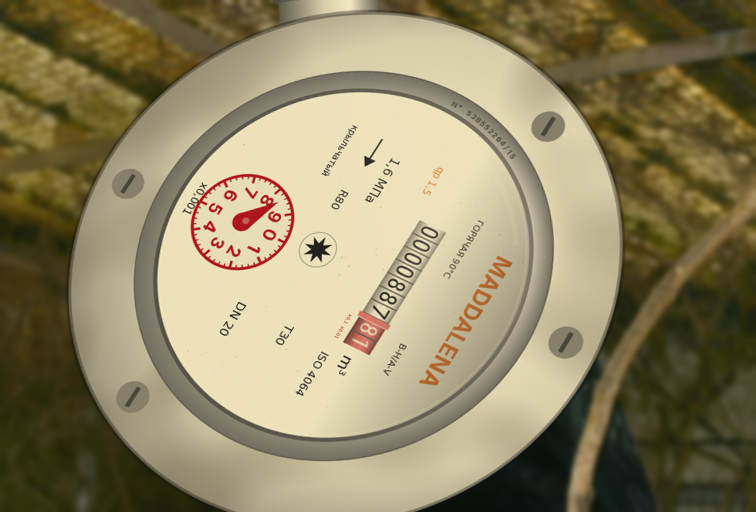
887.818 m³
